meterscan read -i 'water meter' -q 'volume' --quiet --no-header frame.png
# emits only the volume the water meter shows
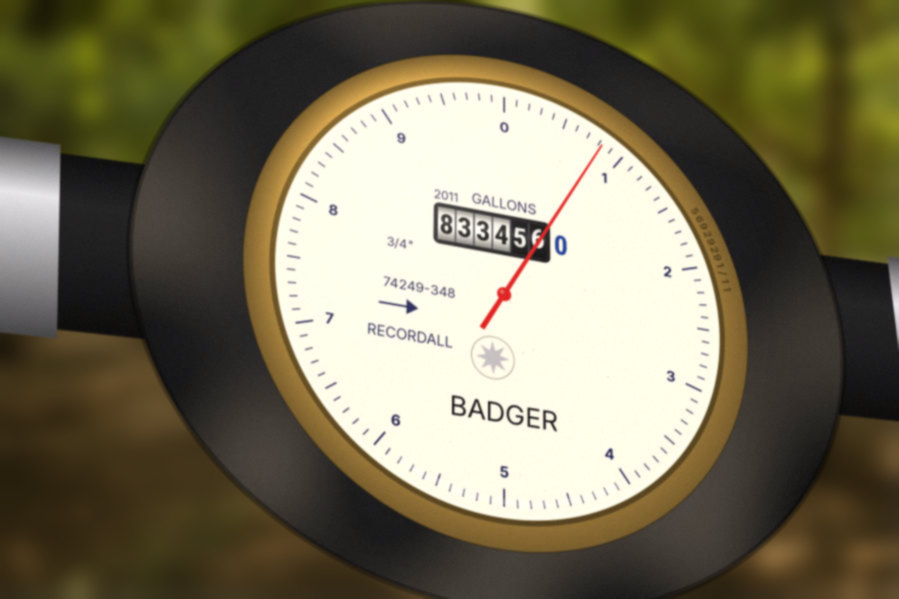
8334560.8 gal
